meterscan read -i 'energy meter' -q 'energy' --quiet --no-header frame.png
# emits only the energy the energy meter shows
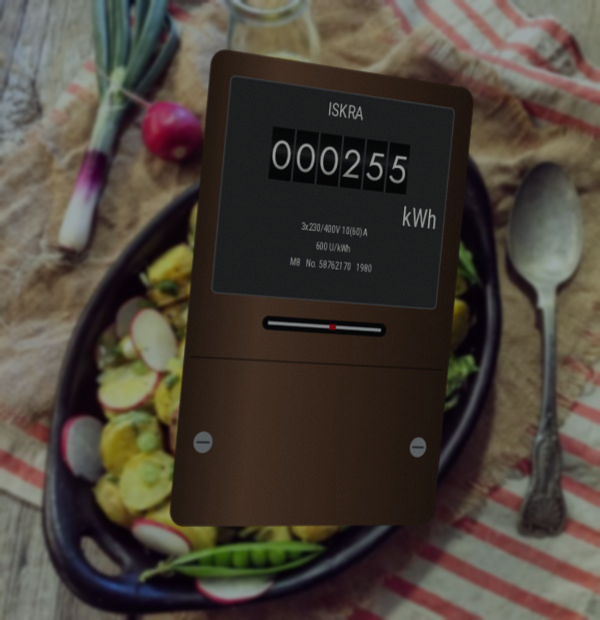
255 kWh
